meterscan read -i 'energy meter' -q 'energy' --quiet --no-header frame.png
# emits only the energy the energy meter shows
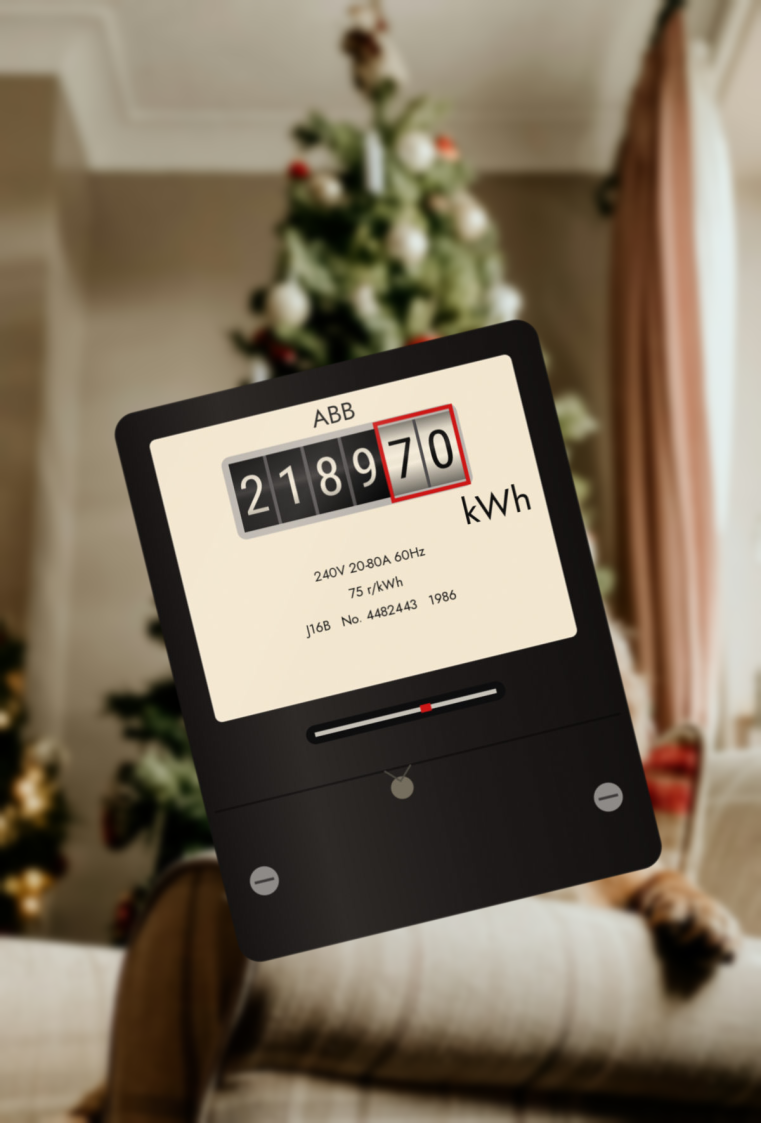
2189.70 kWh
